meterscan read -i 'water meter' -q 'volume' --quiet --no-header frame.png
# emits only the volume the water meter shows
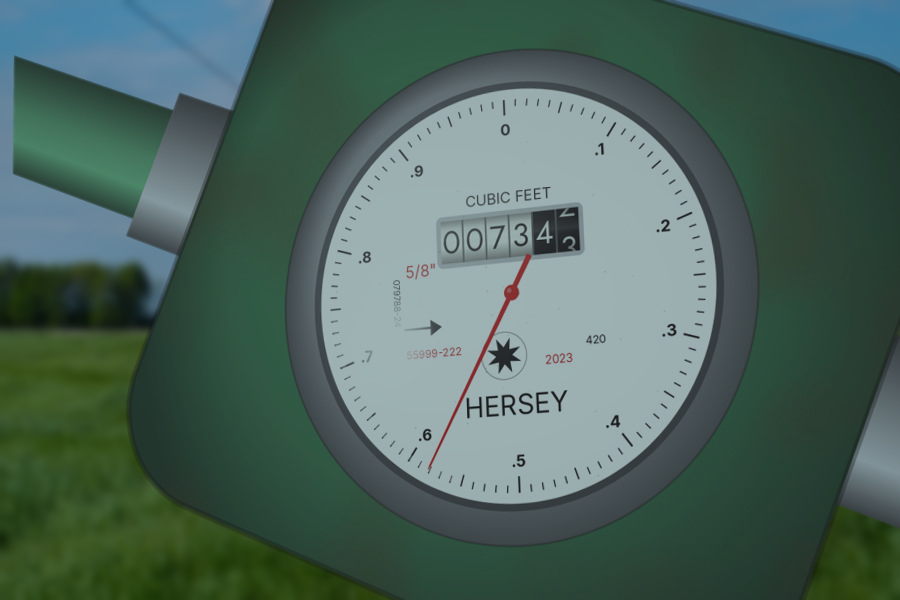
7342.58 ft³
